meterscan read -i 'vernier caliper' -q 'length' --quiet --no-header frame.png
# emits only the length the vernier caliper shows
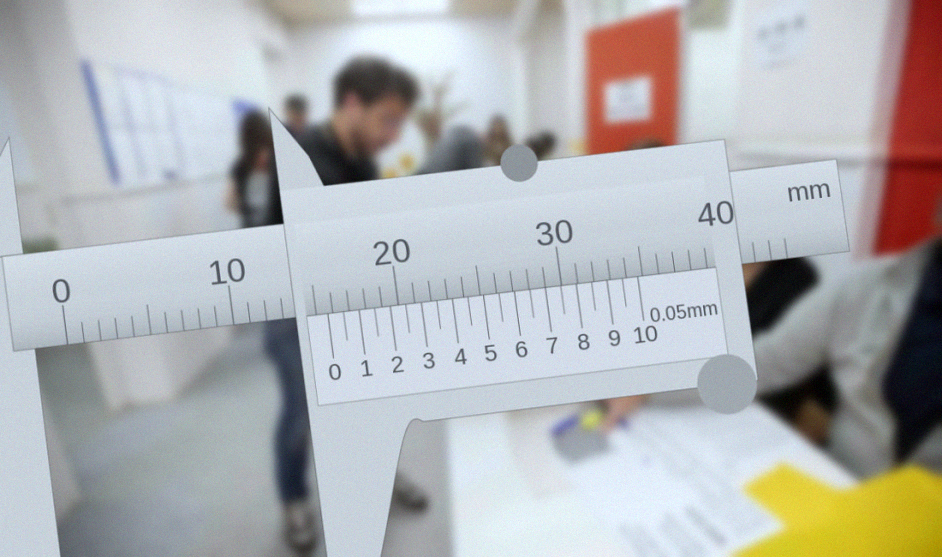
15.7 mm
